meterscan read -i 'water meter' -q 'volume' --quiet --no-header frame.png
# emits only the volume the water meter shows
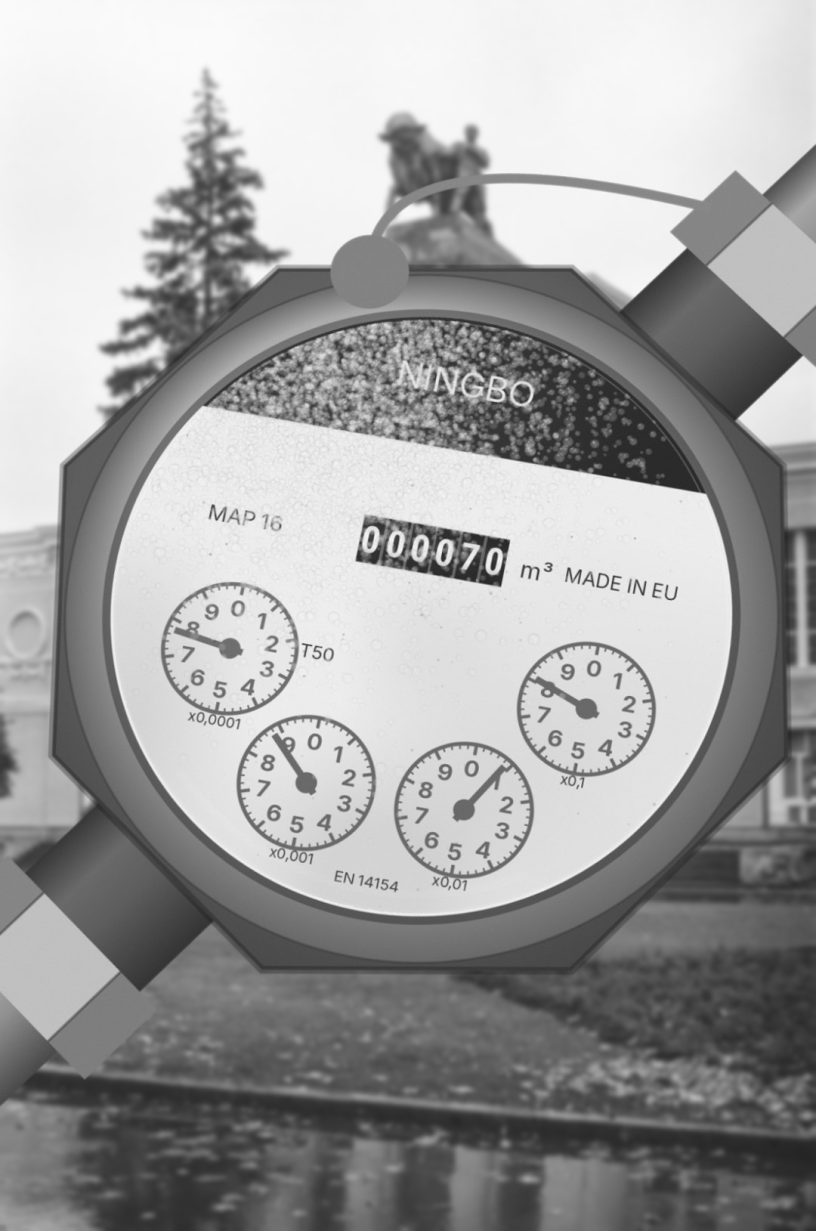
70.8087 m³
